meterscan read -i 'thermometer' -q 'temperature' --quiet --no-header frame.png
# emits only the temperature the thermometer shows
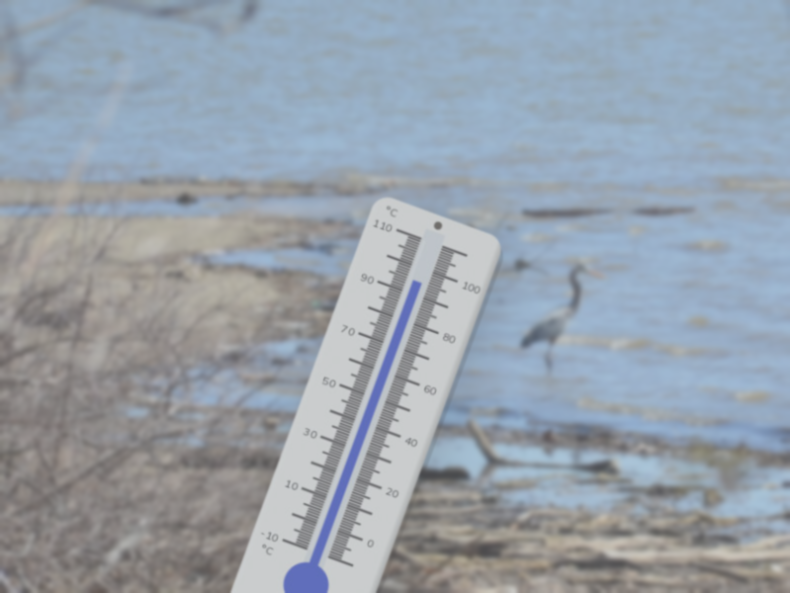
95 °C
